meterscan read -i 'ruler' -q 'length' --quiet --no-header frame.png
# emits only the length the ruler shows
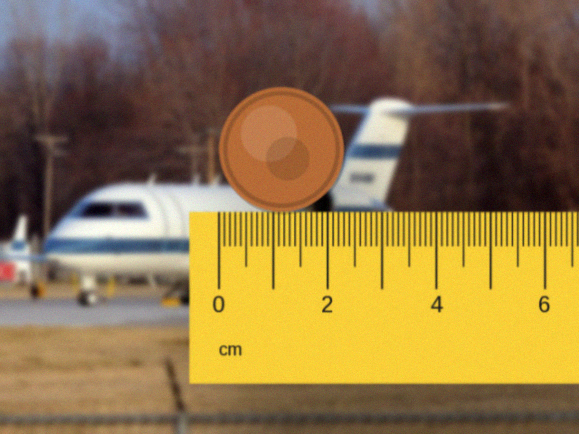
2.3 cm
